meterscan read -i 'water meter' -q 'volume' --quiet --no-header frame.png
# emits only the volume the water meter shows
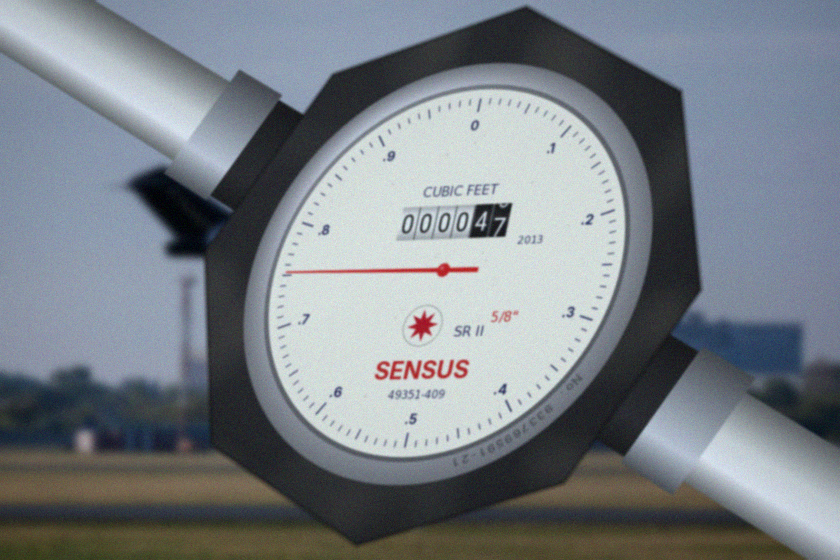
46.75 ft³
